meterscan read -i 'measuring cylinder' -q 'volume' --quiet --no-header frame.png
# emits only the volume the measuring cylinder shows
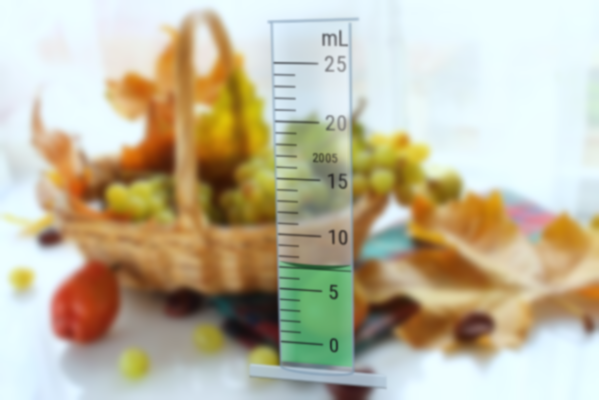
7 mL
